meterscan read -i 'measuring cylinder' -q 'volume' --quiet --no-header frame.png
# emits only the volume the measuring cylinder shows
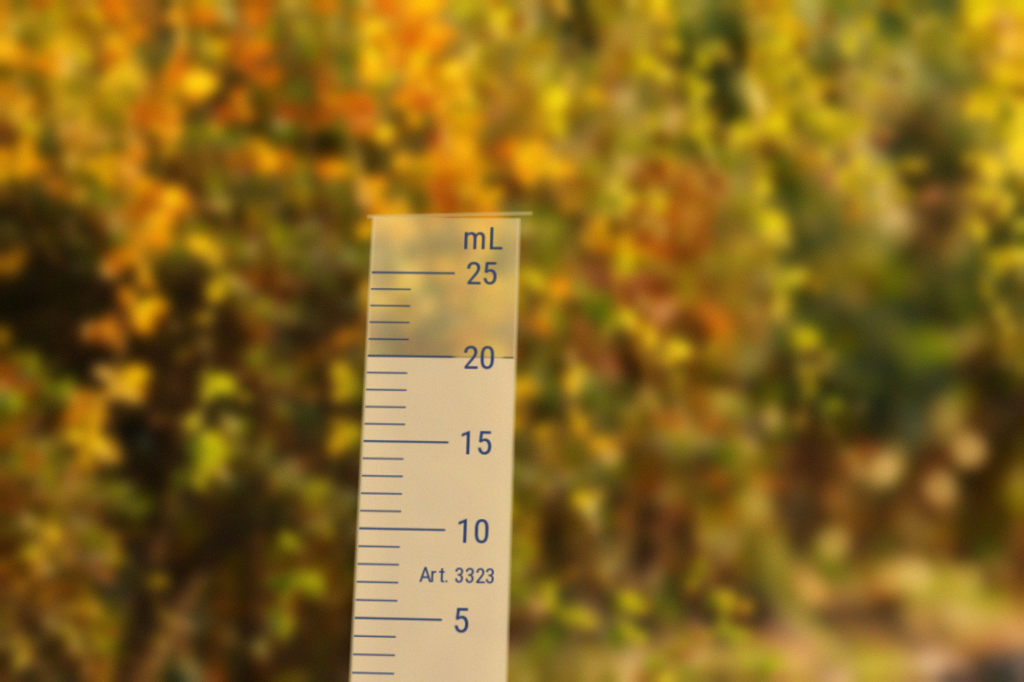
20 mL
